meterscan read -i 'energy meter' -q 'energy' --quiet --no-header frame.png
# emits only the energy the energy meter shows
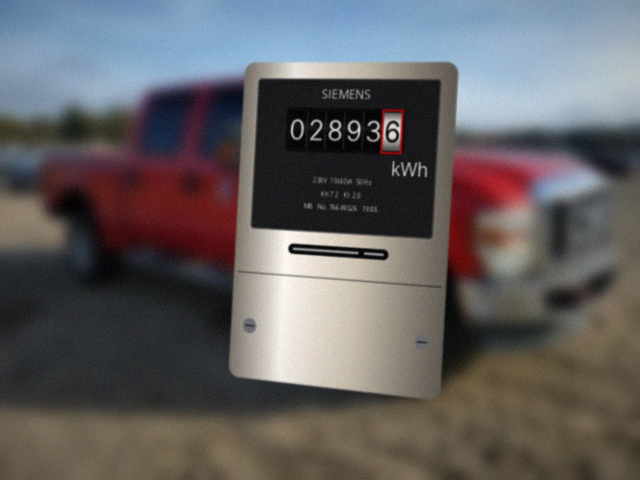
2893.6 kWh
